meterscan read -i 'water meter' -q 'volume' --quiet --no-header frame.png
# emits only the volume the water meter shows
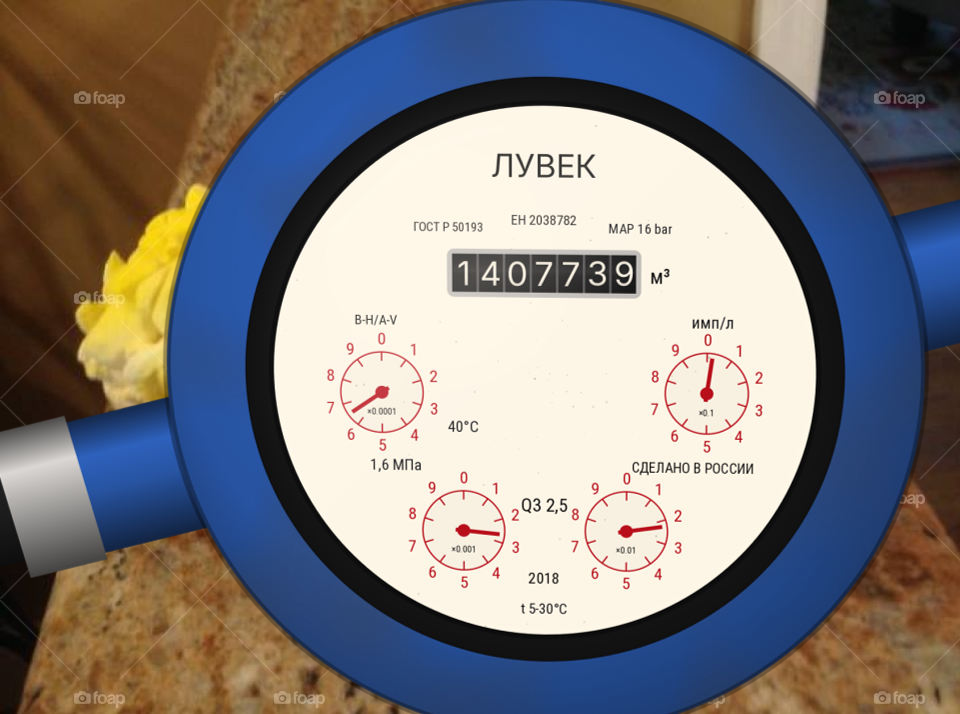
1407739.0226 m³
